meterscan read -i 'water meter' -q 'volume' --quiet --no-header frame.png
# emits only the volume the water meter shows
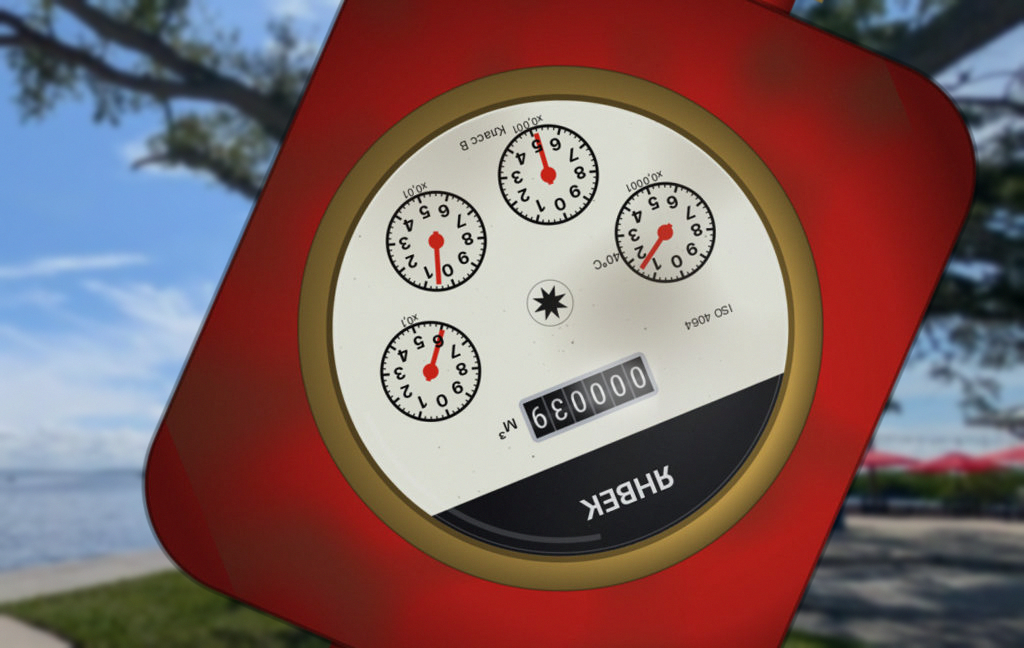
39.6051 m³
